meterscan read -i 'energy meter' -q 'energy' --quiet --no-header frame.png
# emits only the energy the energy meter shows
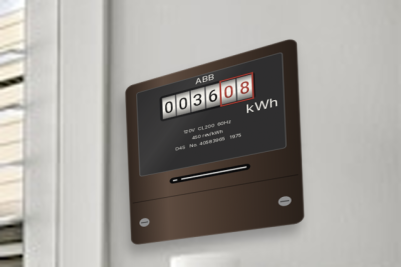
36.08 kWh
